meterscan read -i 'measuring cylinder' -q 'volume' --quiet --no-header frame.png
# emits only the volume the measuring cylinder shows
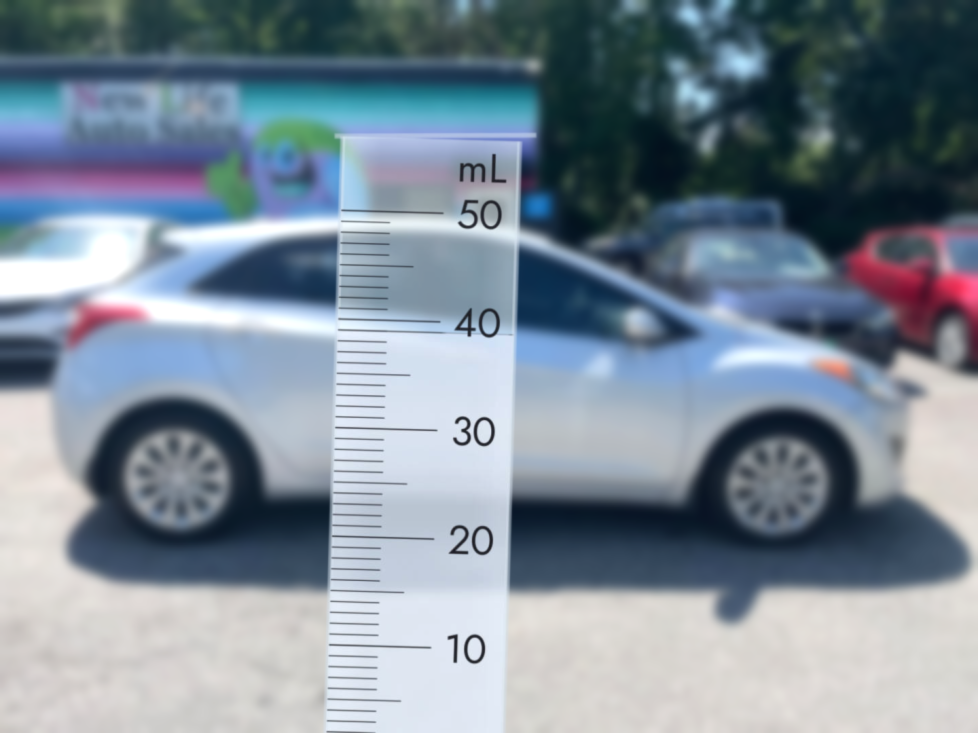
39 mL
